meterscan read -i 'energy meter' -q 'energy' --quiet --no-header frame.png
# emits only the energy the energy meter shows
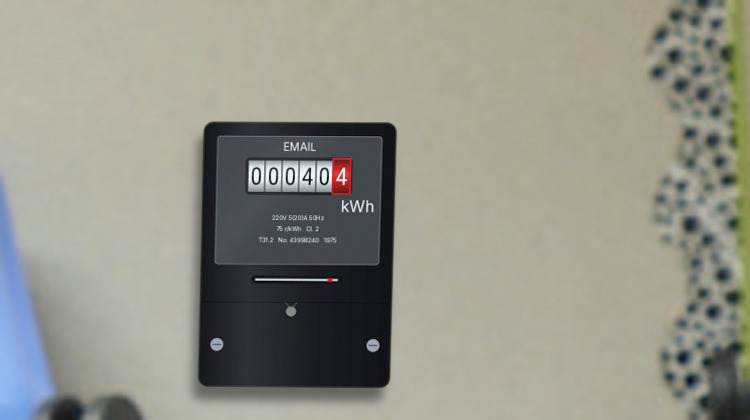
40.4 kWh
